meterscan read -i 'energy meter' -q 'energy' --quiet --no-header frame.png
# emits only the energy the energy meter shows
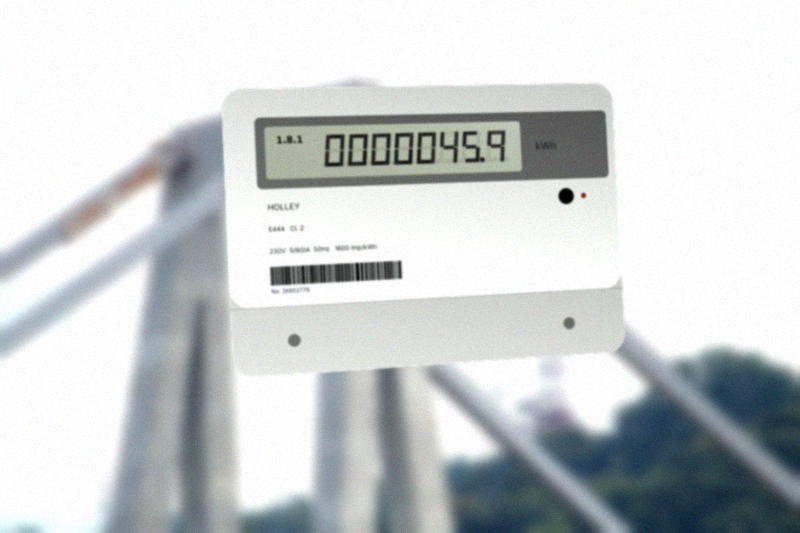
45.9 kWh
